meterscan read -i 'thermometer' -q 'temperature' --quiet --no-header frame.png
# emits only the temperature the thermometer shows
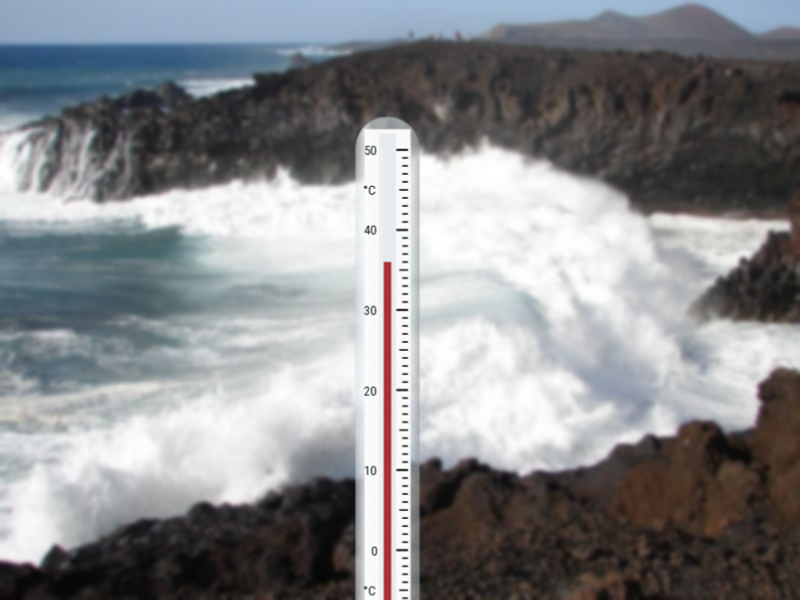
36 °C
